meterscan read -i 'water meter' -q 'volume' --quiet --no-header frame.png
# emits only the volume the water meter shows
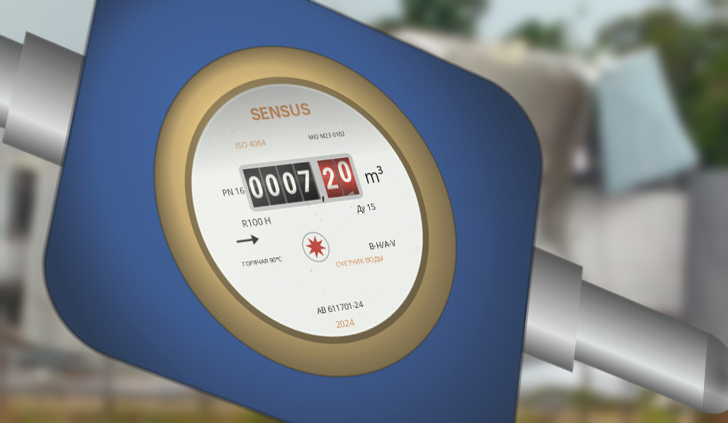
7.20 m³
